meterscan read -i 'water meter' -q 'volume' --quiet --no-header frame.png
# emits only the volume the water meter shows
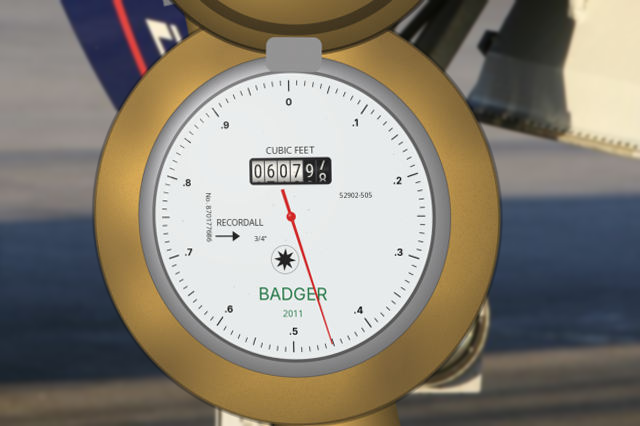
60797.45 ft³
